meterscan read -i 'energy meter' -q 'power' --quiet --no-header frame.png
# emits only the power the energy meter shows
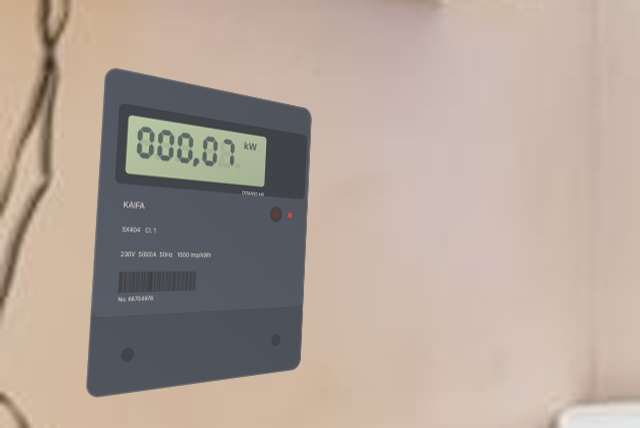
0.07 kW
